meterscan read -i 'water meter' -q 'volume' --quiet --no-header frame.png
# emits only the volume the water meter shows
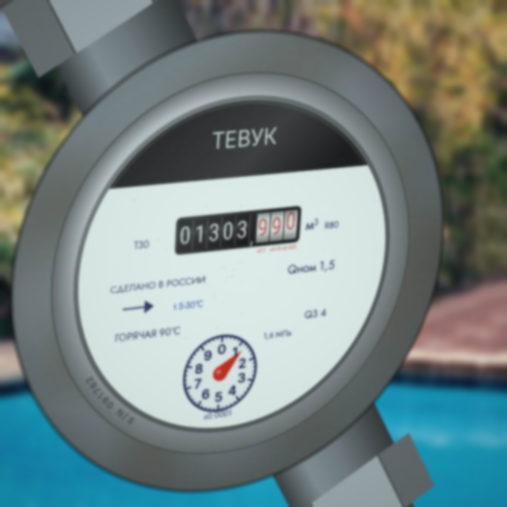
1303.9901 m³
